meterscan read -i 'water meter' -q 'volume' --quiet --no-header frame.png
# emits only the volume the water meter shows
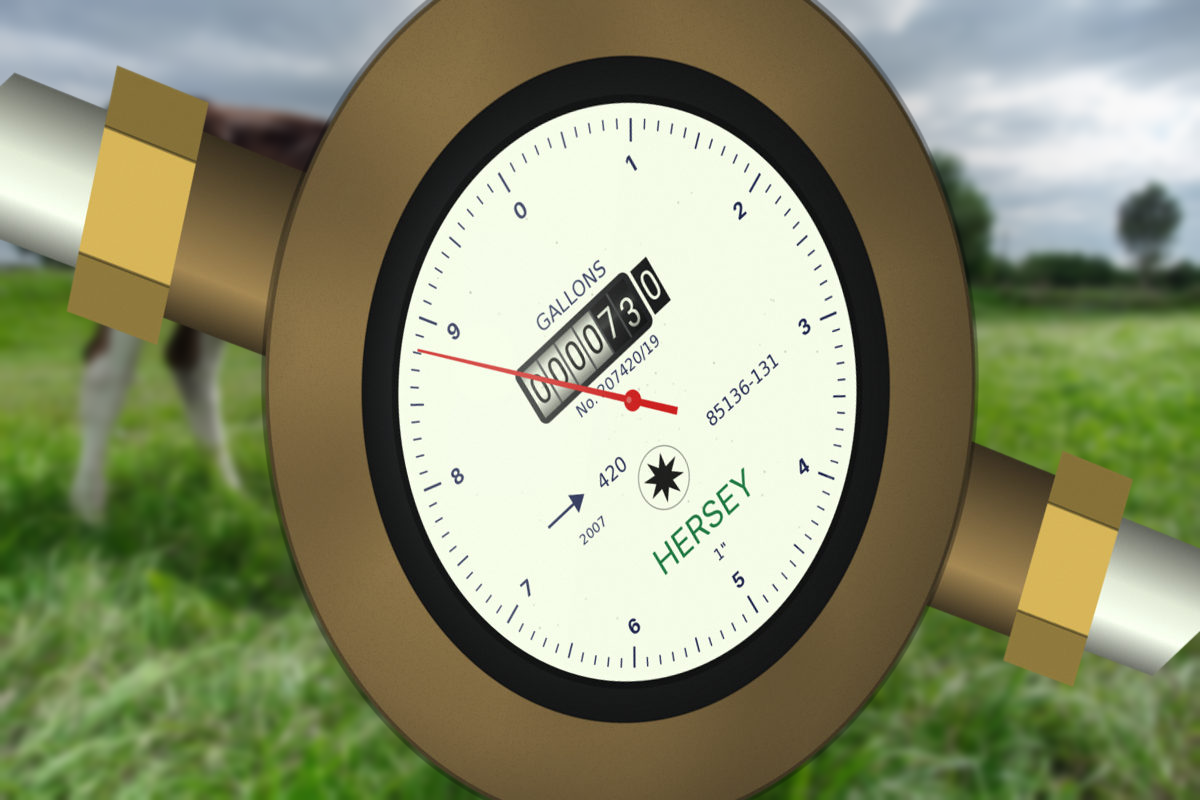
728.8 gal
